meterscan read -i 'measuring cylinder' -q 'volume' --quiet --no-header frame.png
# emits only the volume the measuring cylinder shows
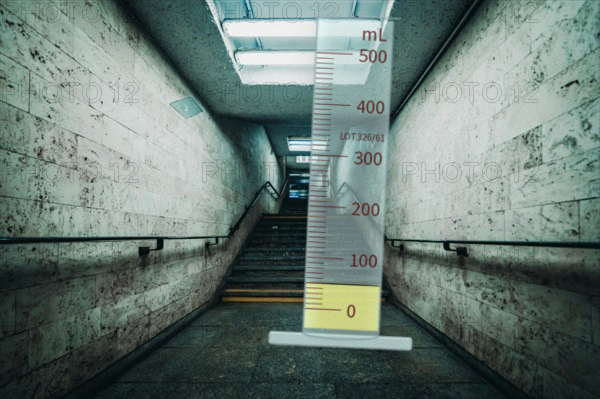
50 mL
